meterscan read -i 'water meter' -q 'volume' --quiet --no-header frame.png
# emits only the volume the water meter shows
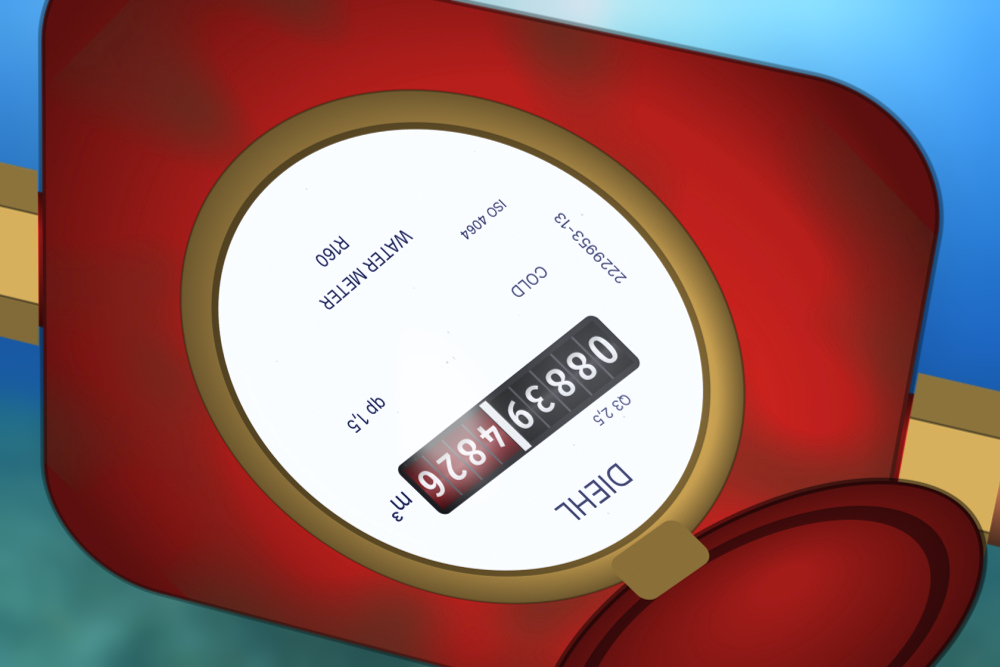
8839.4826 m³
